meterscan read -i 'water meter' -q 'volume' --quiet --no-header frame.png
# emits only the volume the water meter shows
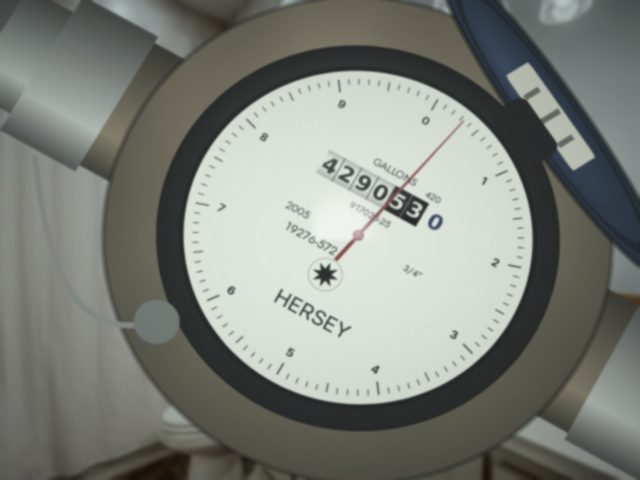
4290530.3 gal
